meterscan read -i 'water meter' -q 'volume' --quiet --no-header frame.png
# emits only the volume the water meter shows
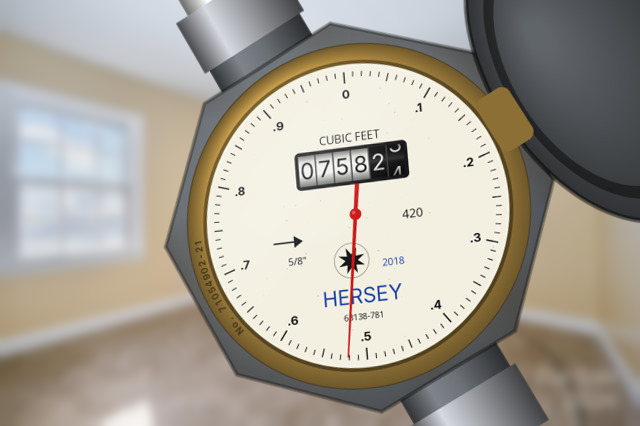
75823.52 ft³
